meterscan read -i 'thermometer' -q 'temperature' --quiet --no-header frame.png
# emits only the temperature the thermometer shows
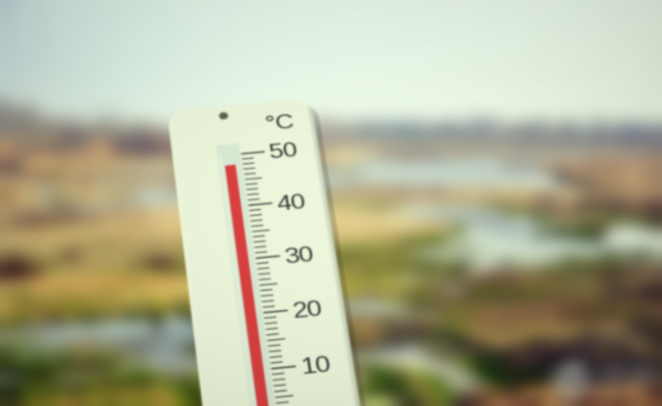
48 °C
